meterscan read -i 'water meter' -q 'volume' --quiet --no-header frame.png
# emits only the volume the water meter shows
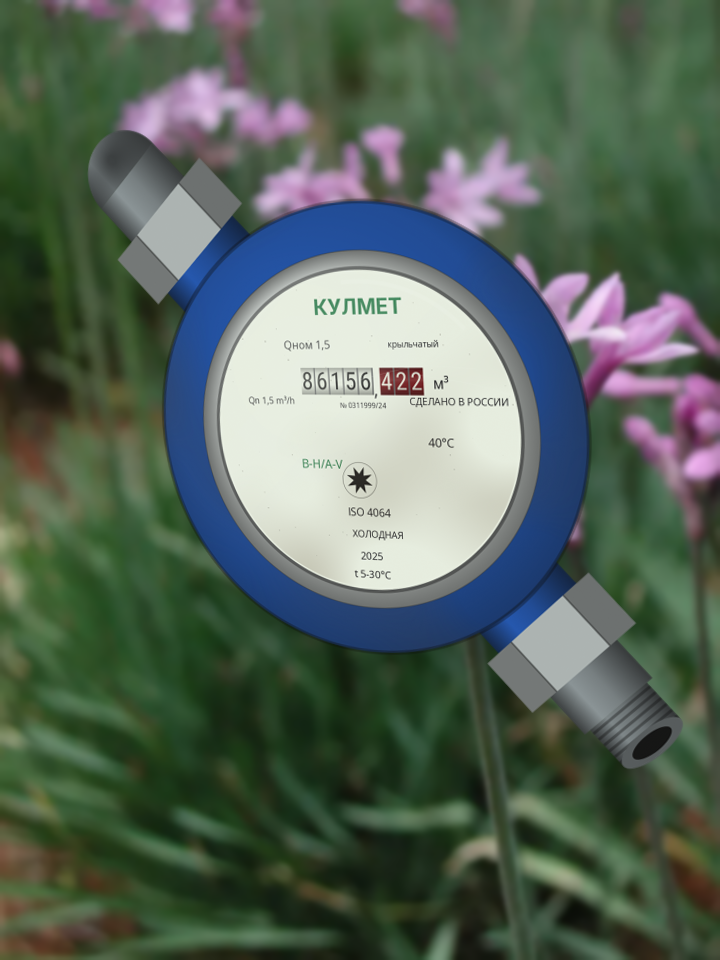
86156.422 m³
